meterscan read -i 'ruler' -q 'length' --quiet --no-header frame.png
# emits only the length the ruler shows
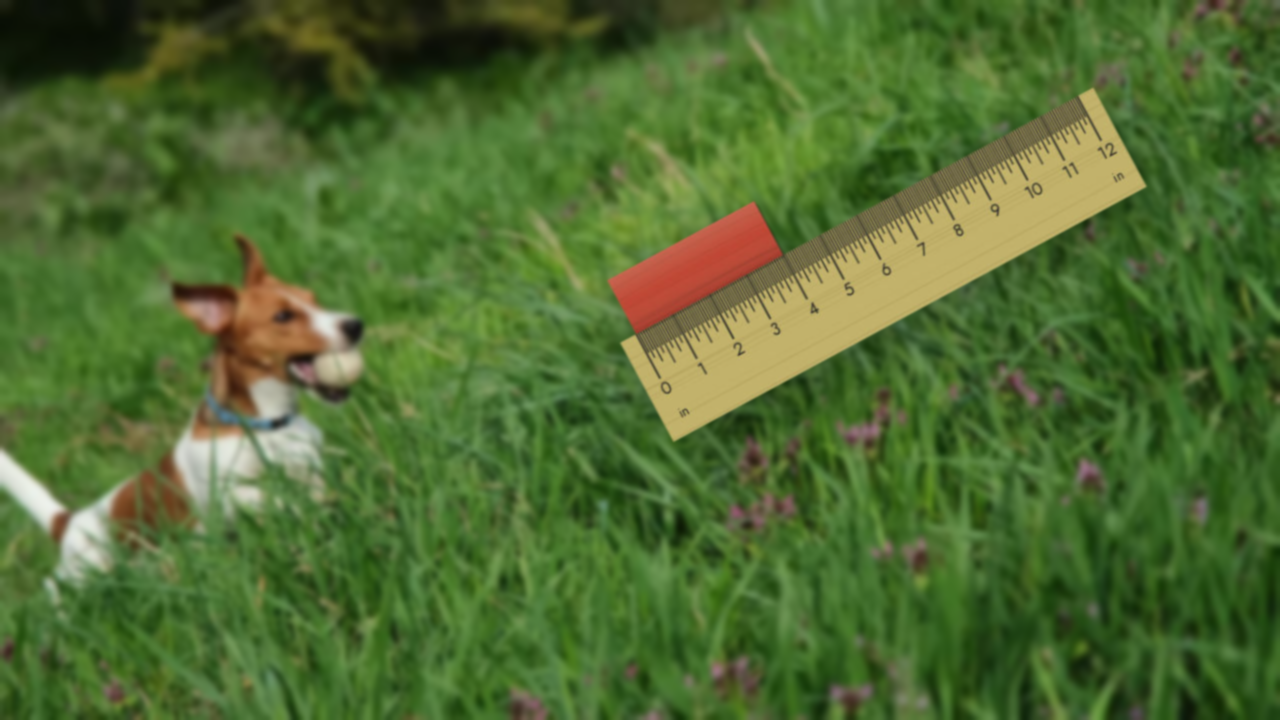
4 in
